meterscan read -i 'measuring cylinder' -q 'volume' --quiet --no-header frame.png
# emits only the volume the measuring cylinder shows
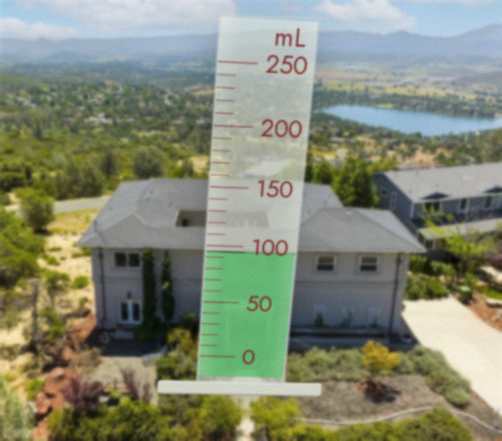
95 mL
